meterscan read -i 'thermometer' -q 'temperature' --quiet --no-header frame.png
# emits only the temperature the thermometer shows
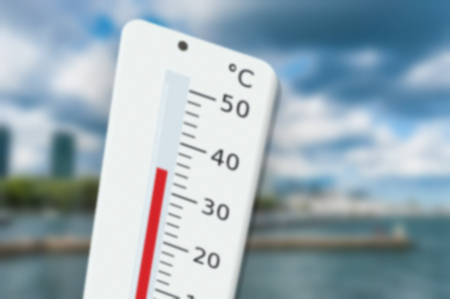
34 °C
